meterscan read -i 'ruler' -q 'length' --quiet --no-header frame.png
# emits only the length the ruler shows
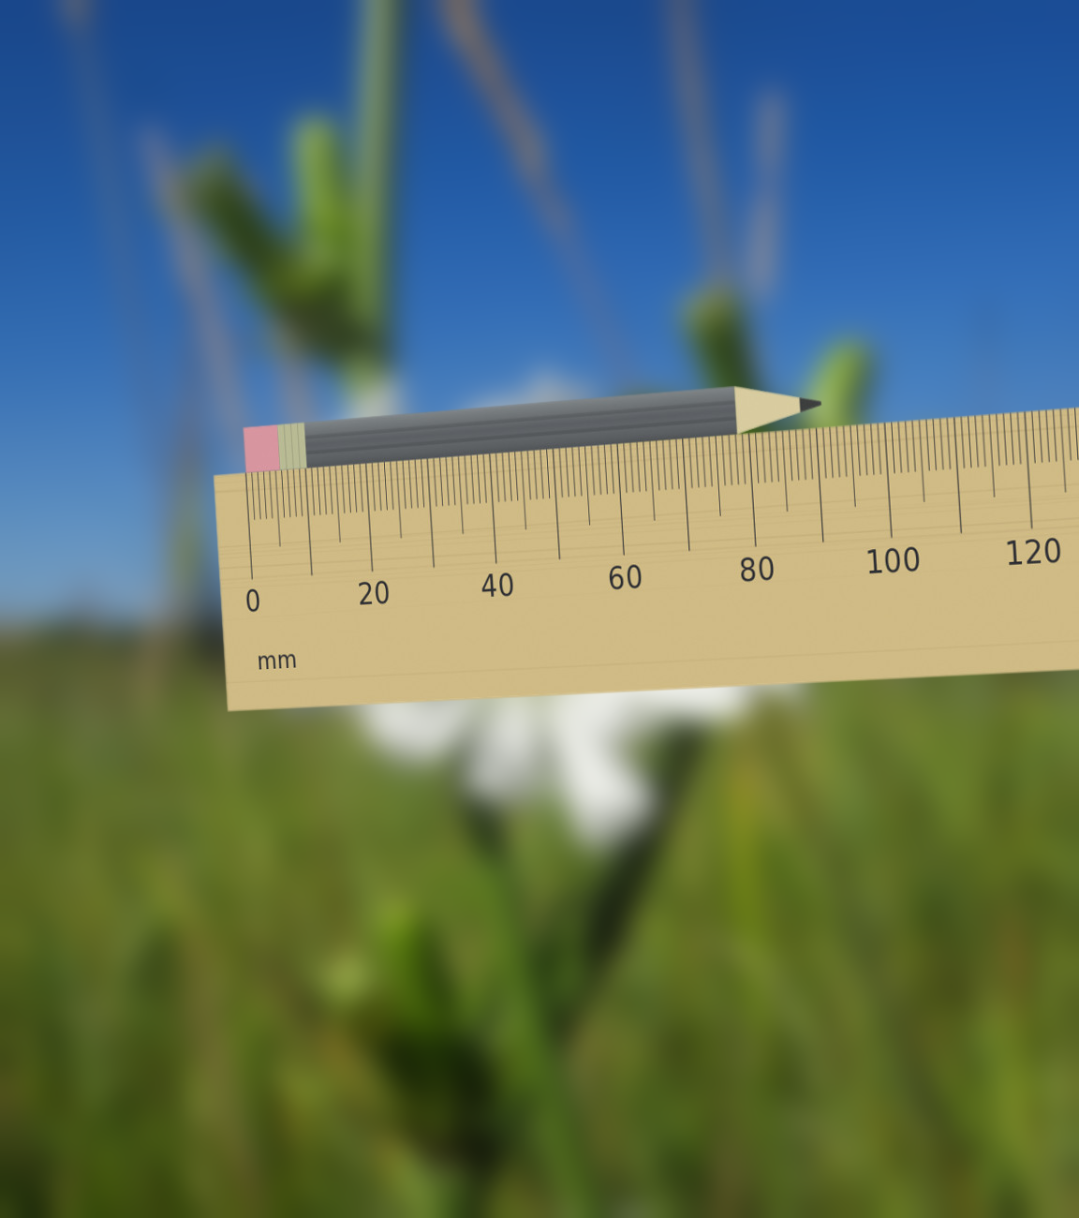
91 mm
